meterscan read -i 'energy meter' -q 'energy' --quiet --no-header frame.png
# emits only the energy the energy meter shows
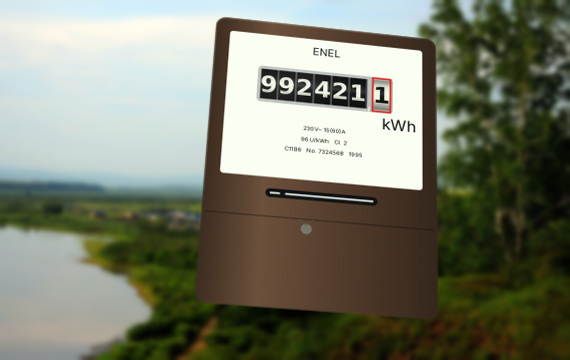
992421.1 kWh
